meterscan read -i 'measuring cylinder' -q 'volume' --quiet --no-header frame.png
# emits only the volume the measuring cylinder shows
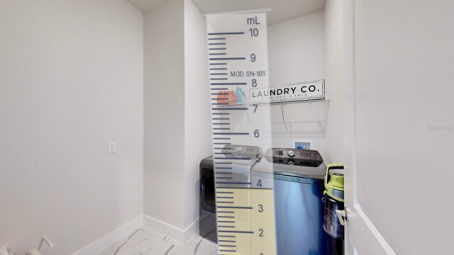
3.8 mL
